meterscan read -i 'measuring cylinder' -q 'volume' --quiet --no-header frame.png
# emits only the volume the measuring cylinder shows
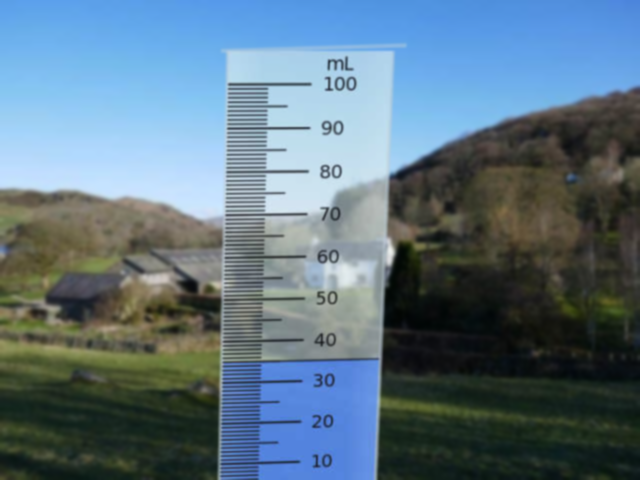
35 mL
